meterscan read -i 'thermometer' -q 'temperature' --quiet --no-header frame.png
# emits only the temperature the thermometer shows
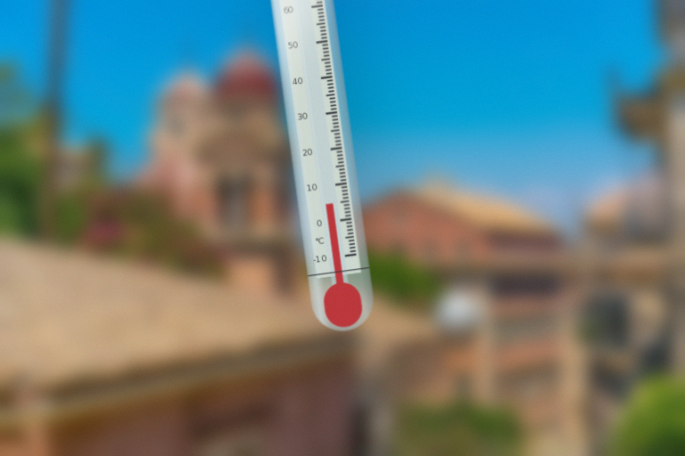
5 °C
